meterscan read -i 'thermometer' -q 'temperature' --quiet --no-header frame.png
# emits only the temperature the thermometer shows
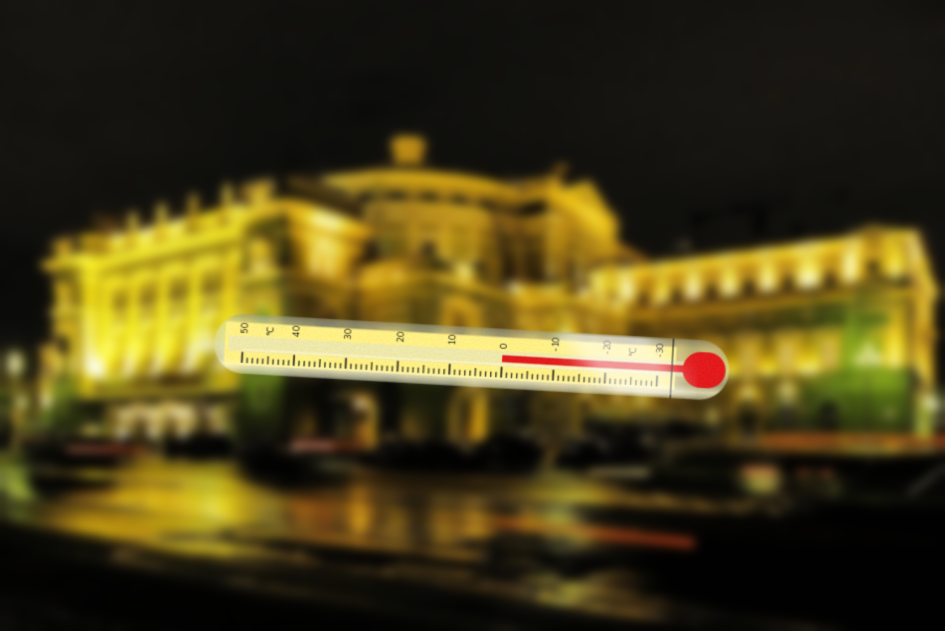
0 °C
